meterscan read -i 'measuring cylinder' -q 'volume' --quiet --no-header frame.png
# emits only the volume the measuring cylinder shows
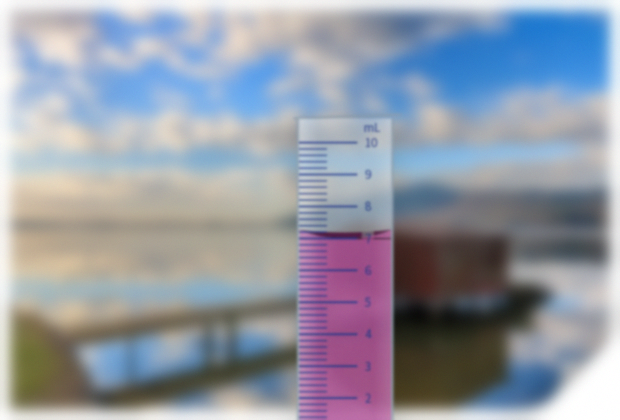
7 mL
